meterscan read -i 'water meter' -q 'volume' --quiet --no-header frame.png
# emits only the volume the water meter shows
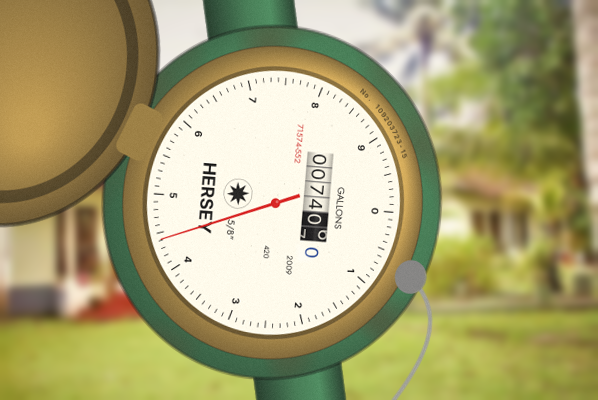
74064.4 gal
